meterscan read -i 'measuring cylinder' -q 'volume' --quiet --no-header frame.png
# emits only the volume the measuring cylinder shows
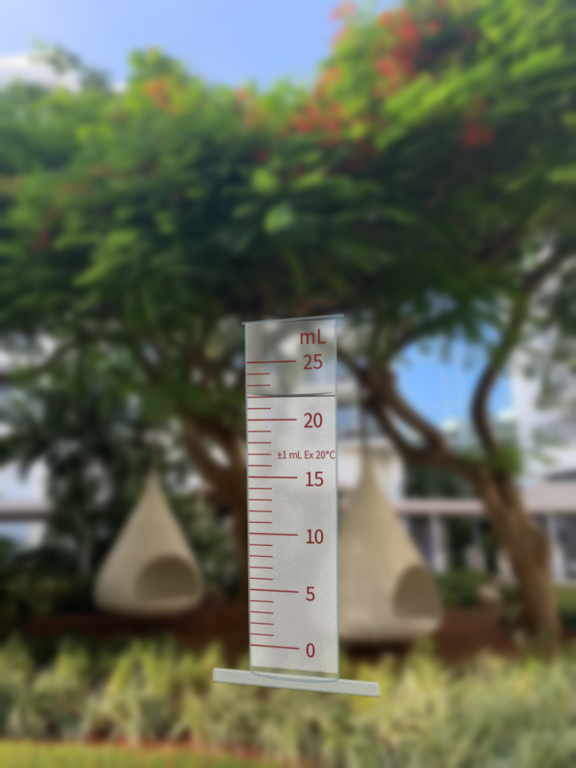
22 mL
